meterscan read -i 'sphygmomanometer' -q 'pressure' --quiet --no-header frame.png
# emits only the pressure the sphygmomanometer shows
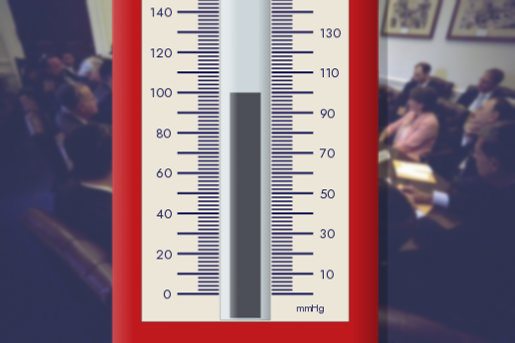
100 mmHg
